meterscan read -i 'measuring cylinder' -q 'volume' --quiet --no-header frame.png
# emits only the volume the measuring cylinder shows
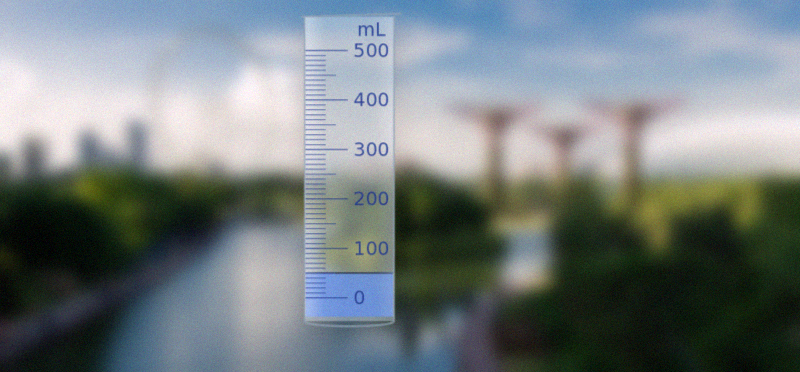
50 mL
